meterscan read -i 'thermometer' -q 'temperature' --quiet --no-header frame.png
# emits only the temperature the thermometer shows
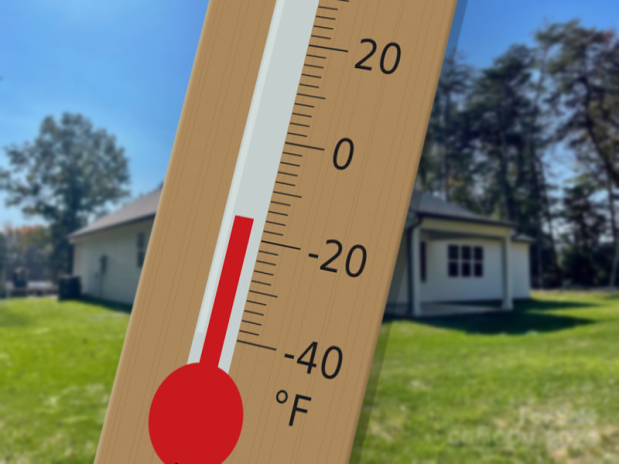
-16 °F
